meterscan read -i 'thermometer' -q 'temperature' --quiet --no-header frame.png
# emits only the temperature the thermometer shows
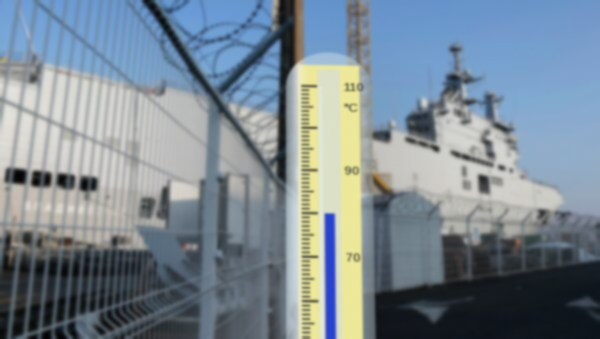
80 °C
